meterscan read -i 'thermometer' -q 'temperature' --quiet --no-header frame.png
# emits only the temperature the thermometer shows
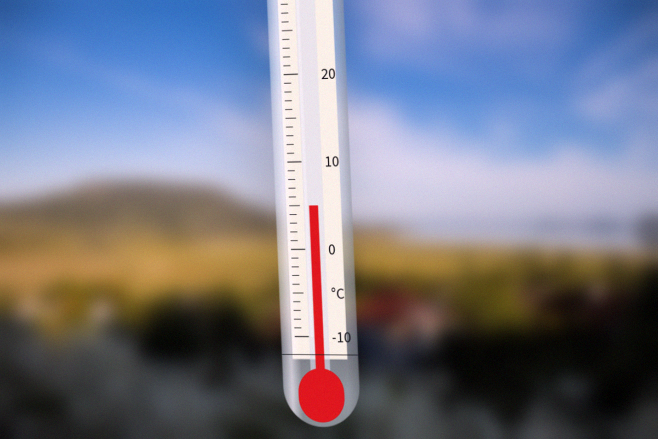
5 °C
